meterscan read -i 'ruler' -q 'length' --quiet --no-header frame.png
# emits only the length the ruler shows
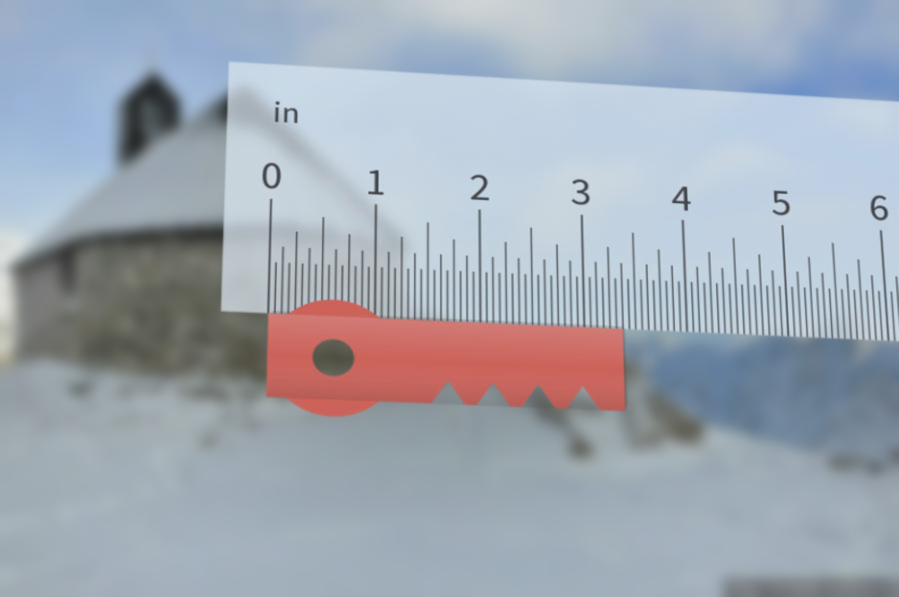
3.375 in
